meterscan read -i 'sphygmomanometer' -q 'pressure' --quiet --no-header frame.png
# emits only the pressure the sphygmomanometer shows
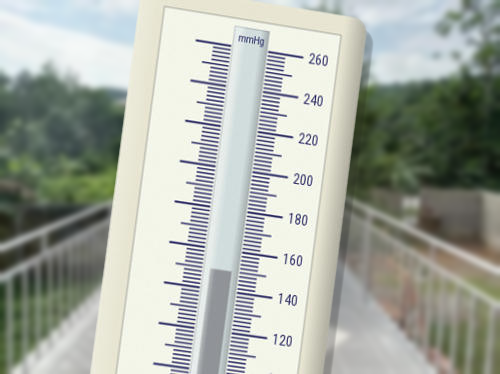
150 mmHg
